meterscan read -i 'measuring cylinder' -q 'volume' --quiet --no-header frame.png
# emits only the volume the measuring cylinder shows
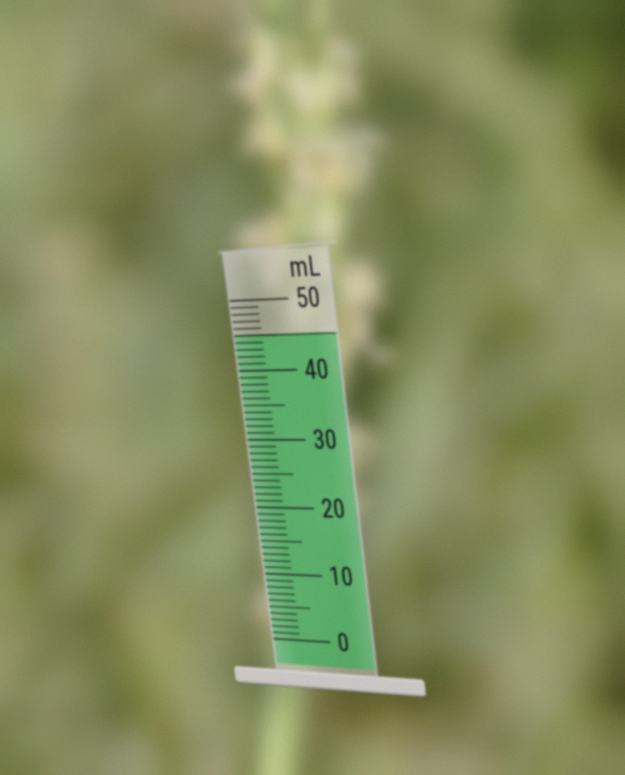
45 mL
